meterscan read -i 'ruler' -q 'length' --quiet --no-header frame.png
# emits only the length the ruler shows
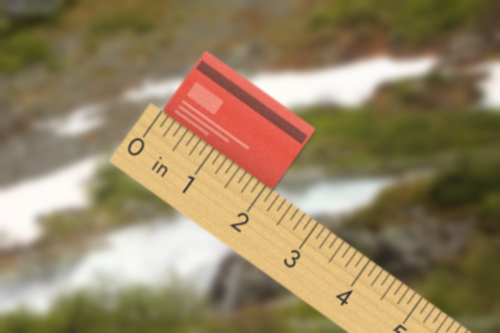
2.125 in
